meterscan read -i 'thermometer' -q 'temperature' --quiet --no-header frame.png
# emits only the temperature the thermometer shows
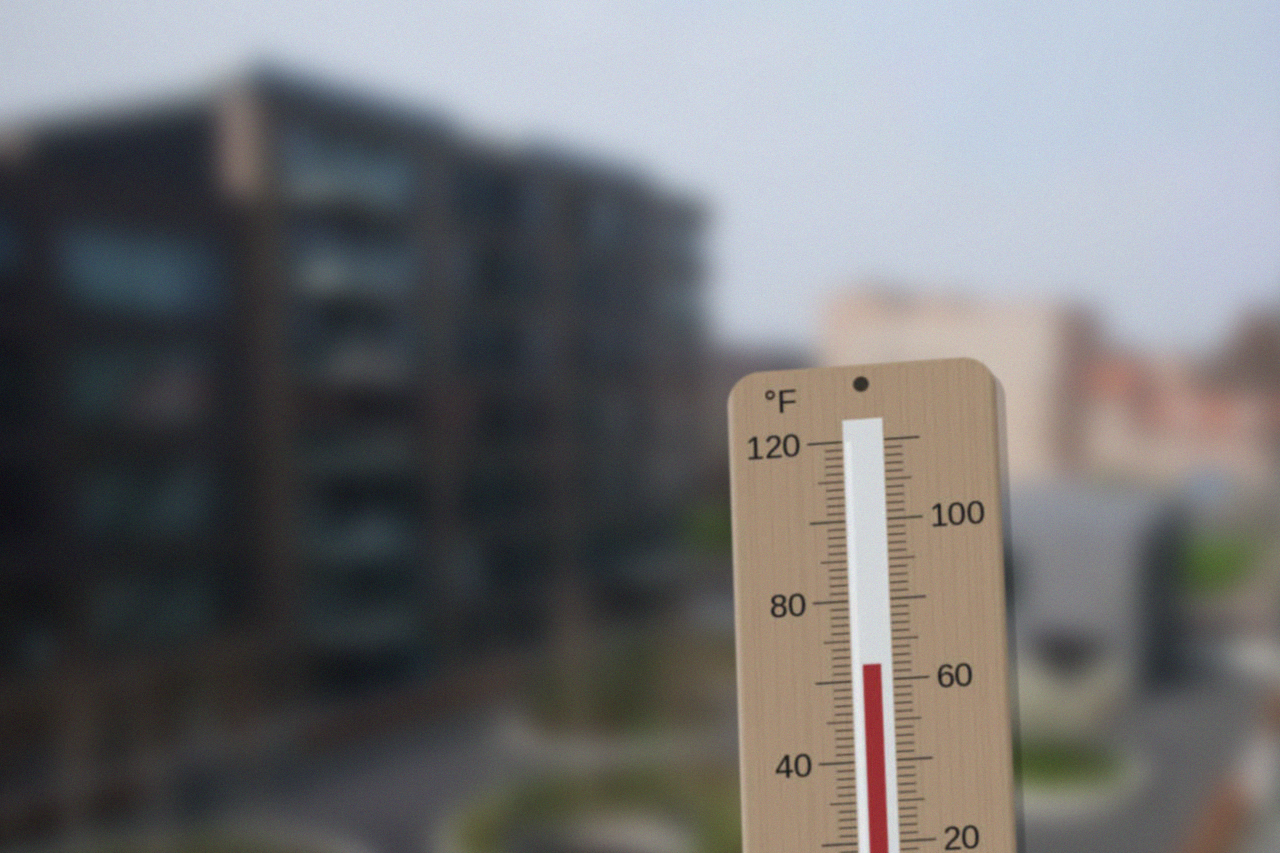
64 °F
